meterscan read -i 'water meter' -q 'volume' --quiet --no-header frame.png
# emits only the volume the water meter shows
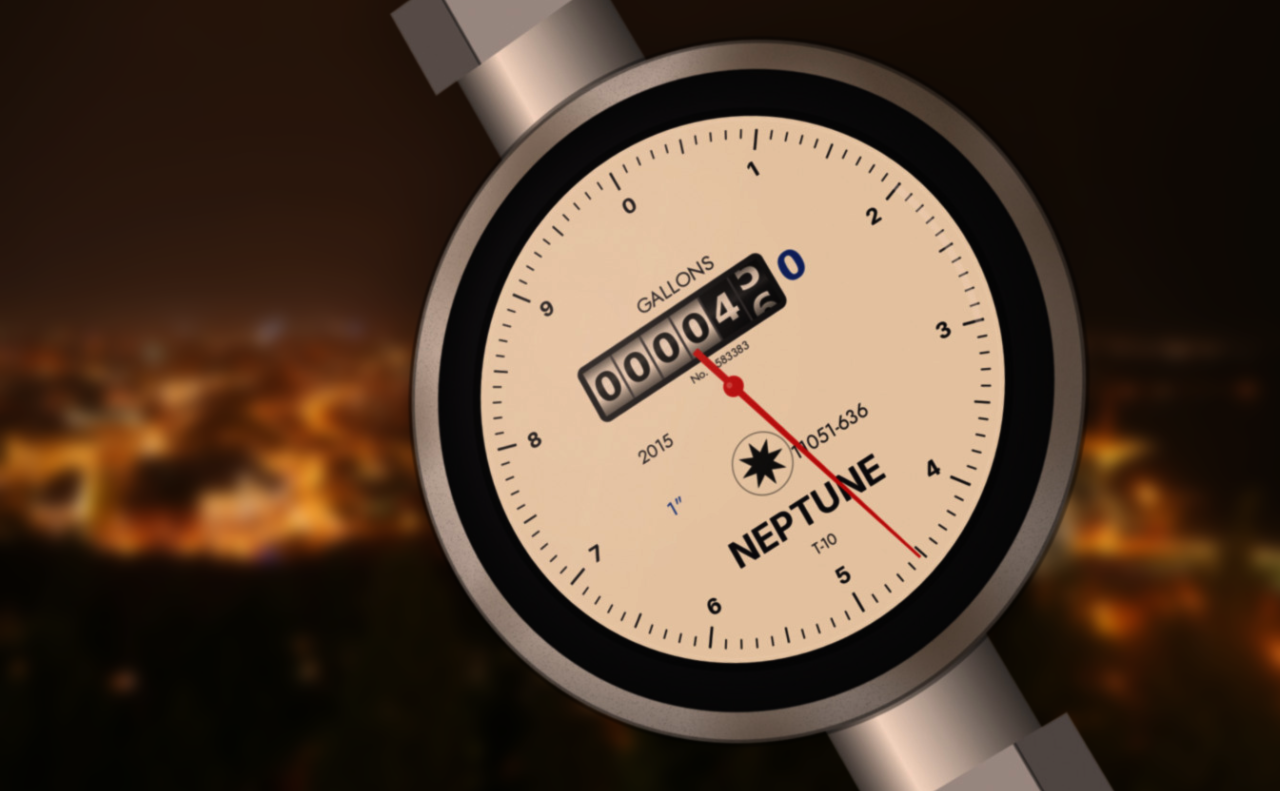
454.5 gal
